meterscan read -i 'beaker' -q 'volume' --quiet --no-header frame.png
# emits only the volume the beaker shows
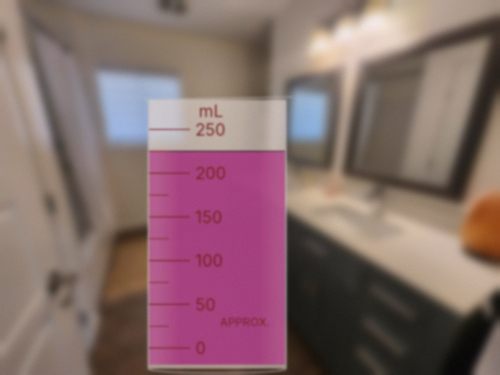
225 mL
